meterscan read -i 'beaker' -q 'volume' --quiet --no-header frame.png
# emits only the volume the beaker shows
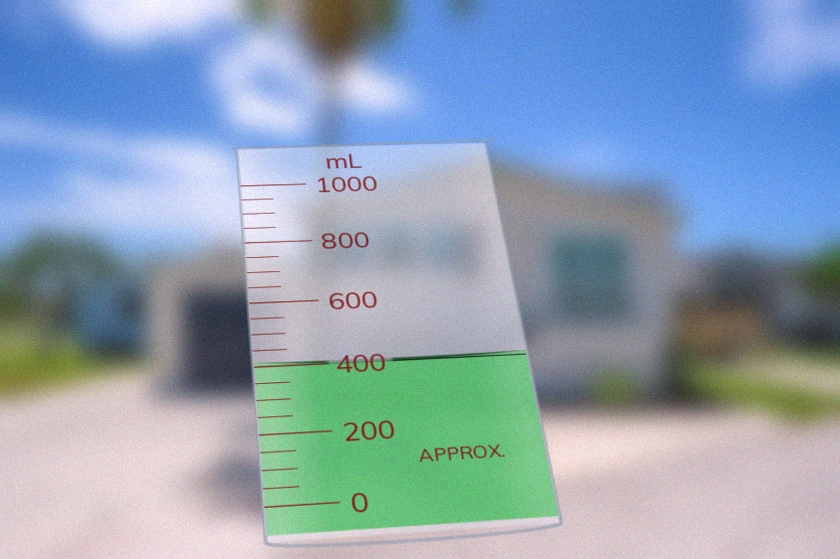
400 mL
